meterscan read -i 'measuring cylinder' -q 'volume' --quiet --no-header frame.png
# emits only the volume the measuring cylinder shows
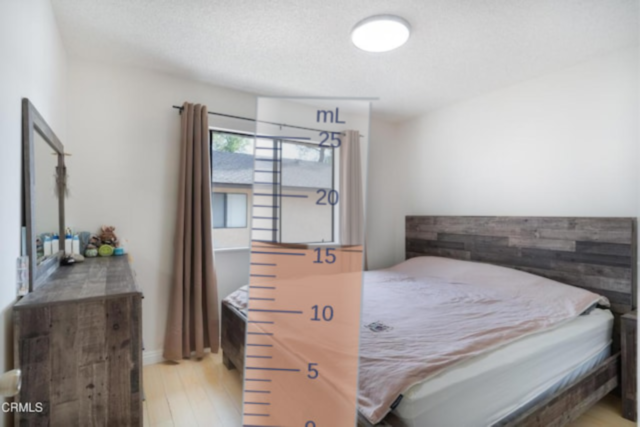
15.5 mL
